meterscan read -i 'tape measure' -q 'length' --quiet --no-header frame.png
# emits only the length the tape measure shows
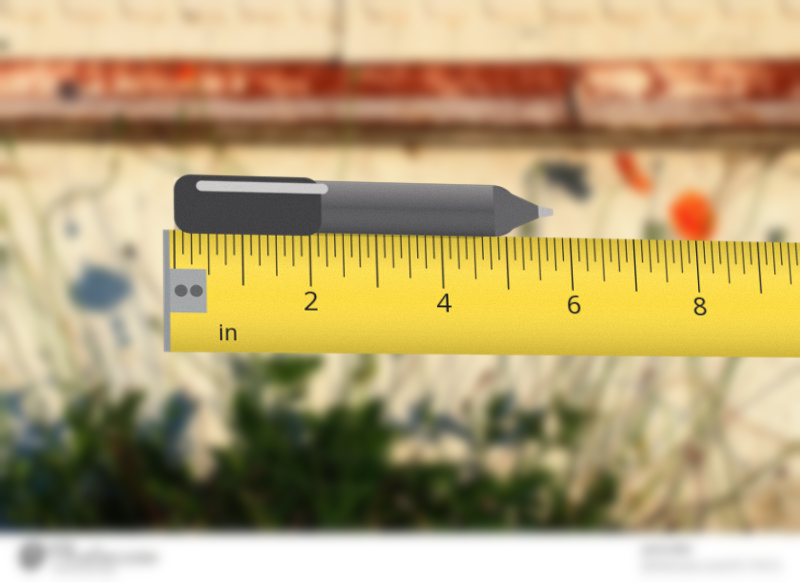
5.75 in
